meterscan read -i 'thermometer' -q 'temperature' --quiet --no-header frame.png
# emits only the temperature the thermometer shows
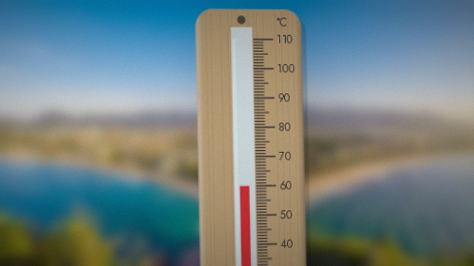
60 °C
